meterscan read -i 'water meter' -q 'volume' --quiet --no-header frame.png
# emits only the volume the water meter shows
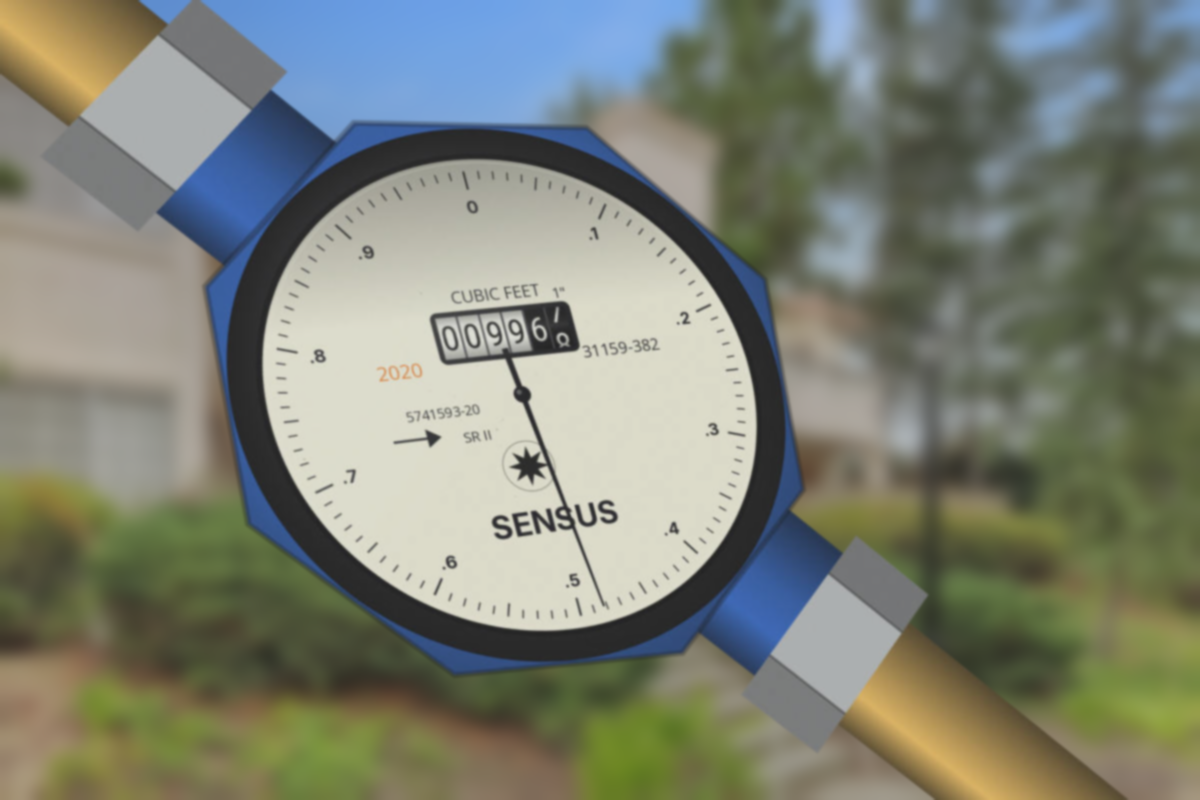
9967.48 ft³
